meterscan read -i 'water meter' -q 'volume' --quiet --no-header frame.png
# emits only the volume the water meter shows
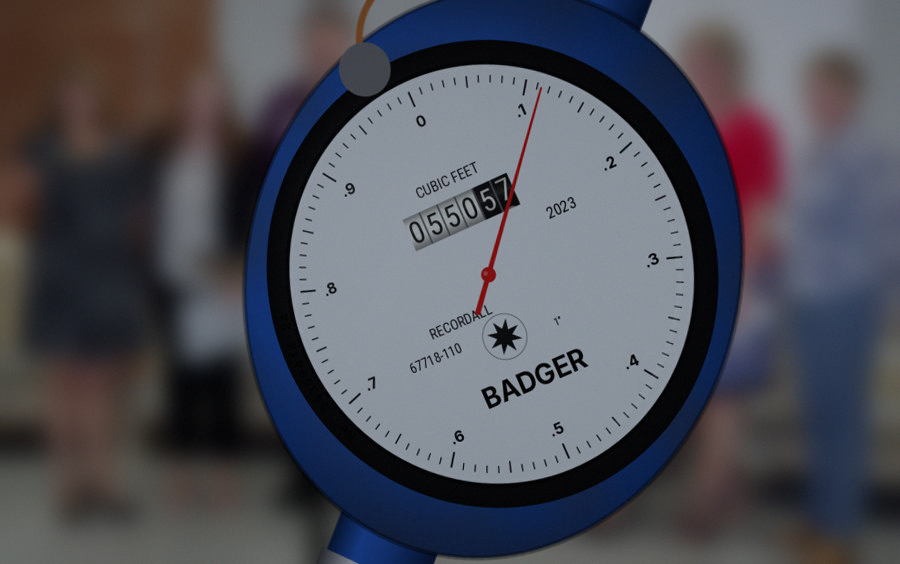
55057.11 ft³
